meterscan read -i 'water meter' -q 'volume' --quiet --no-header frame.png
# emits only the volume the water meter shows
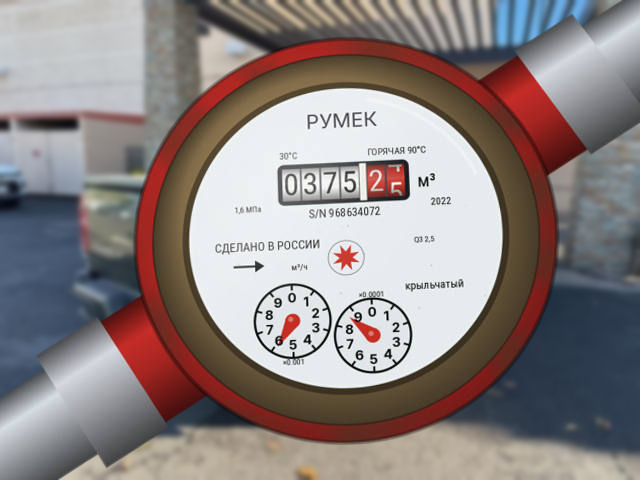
375.2458 m³
